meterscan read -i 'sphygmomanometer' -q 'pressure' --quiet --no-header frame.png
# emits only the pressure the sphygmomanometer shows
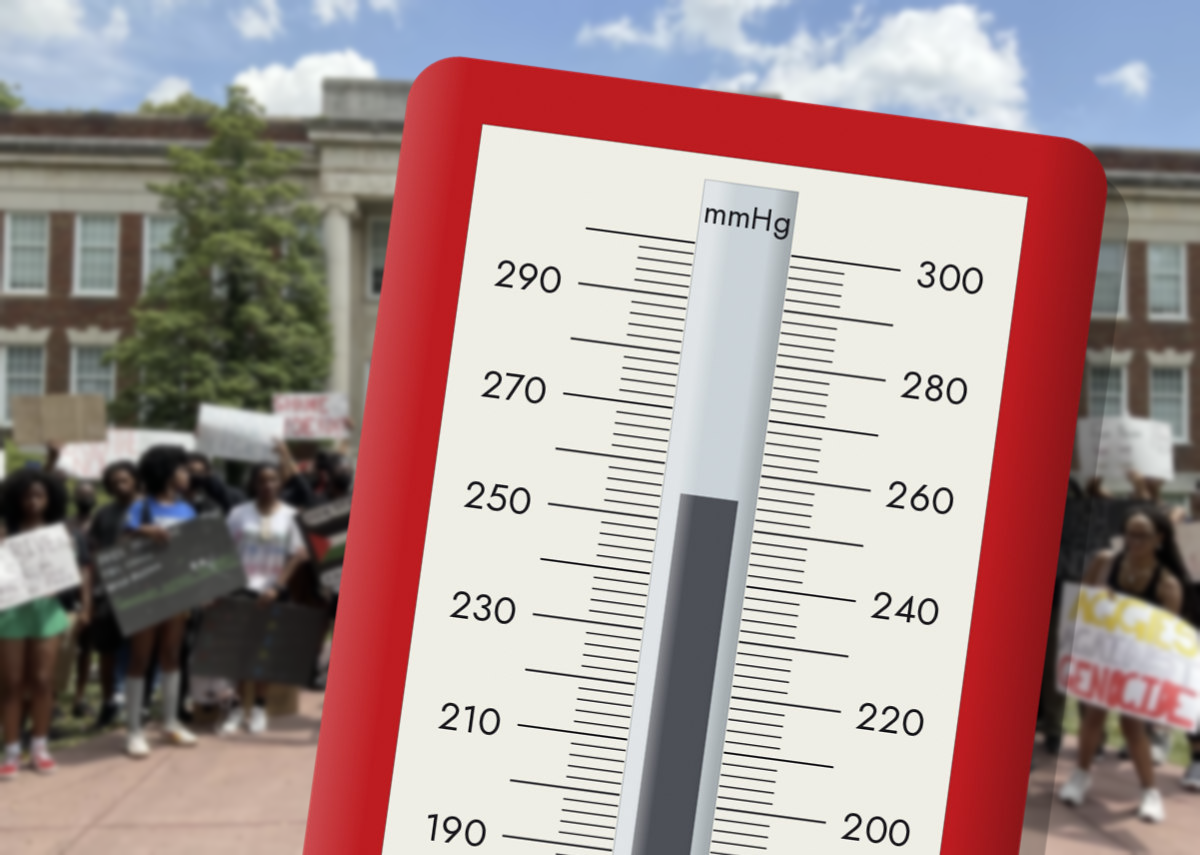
255 mmHg
